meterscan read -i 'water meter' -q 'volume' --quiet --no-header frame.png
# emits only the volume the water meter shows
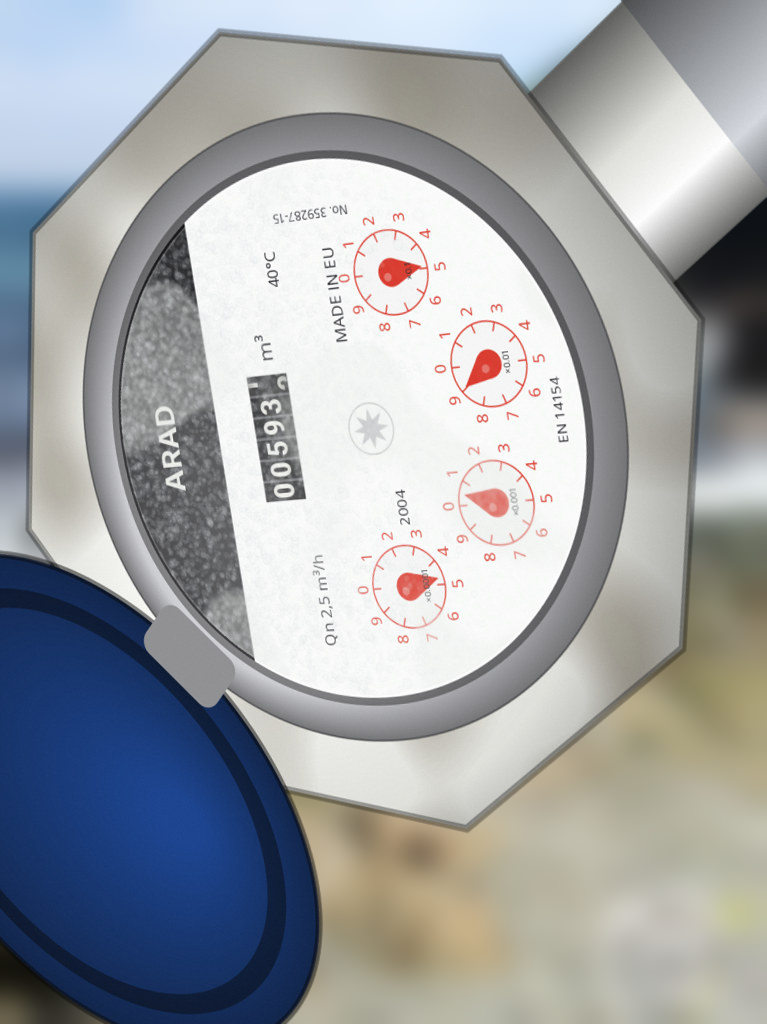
5931.4904 m³
